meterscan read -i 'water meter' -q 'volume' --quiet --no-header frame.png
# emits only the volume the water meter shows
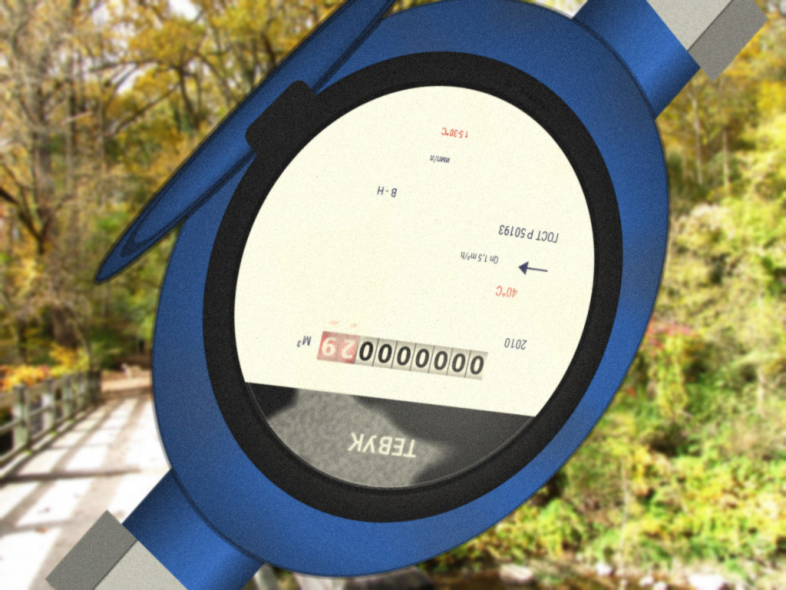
0.29 m³
